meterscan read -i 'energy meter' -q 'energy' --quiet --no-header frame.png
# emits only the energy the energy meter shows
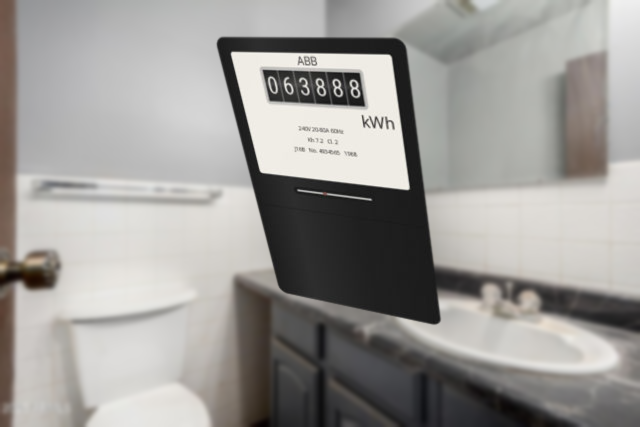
63888 kWh
